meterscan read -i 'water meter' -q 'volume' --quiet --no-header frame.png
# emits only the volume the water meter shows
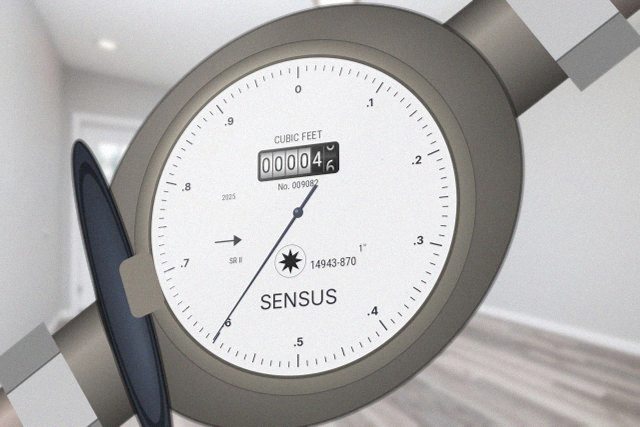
45.60 ft³
